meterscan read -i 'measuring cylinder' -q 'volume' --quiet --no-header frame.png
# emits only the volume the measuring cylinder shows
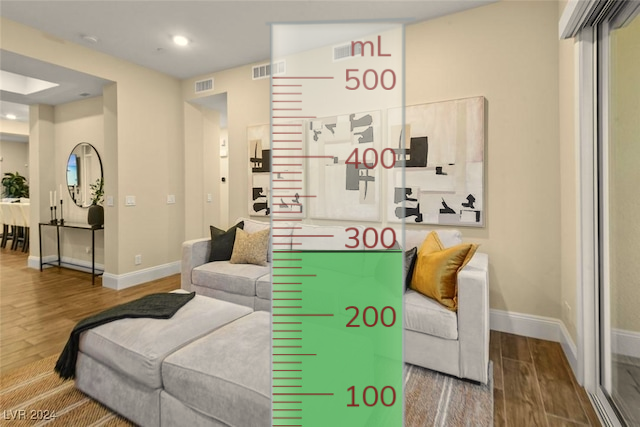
280 mL
